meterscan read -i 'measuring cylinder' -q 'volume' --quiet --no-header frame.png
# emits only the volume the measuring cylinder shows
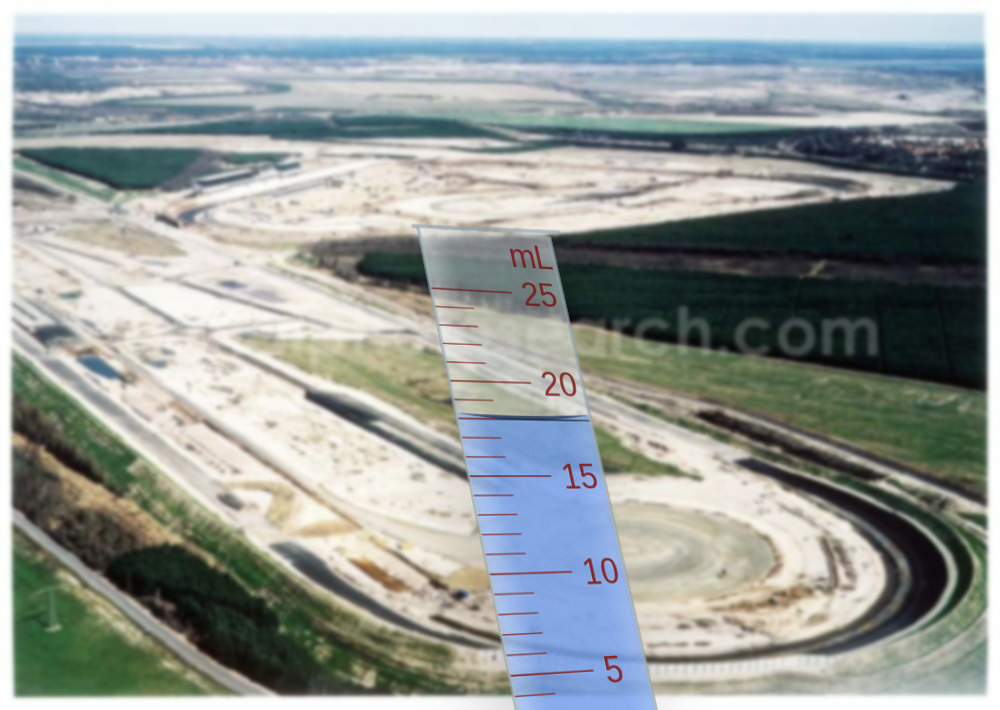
18 mL
